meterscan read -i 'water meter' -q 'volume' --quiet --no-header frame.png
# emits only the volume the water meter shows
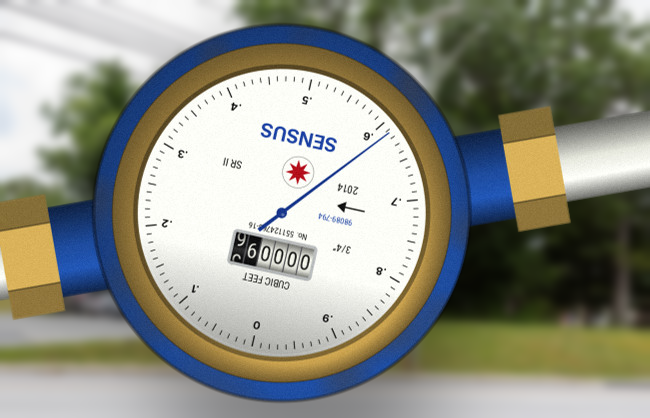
95.61 ft³
